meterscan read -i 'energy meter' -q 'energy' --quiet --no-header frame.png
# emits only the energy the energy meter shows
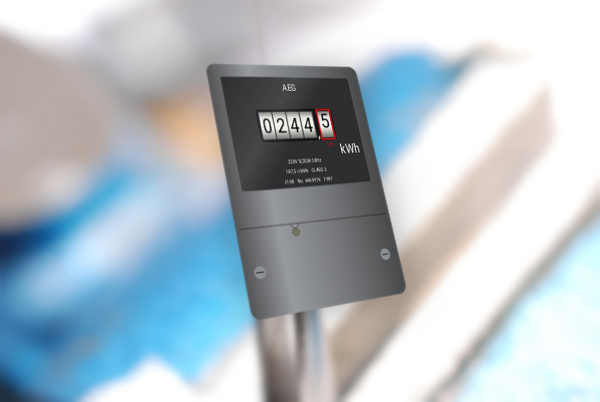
244.5 kWh
